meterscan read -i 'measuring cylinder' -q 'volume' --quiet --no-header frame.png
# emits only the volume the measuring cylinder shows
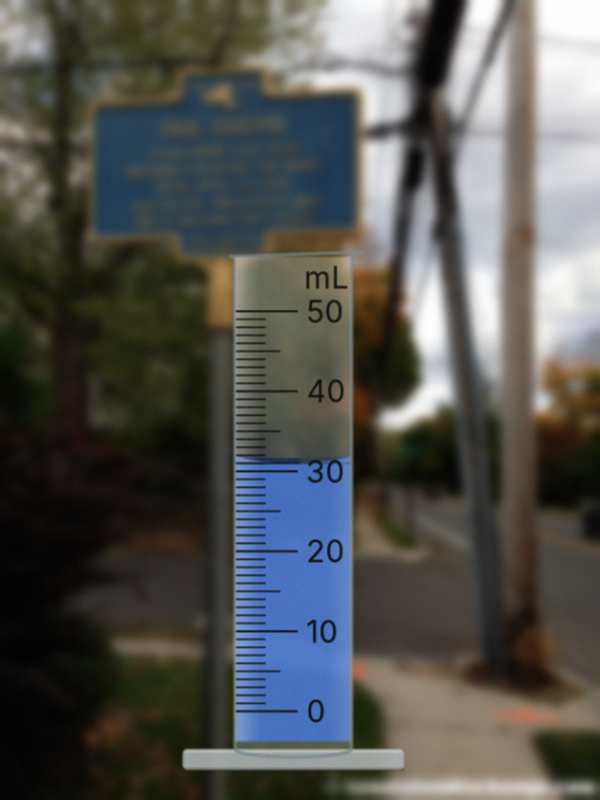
31 mL
